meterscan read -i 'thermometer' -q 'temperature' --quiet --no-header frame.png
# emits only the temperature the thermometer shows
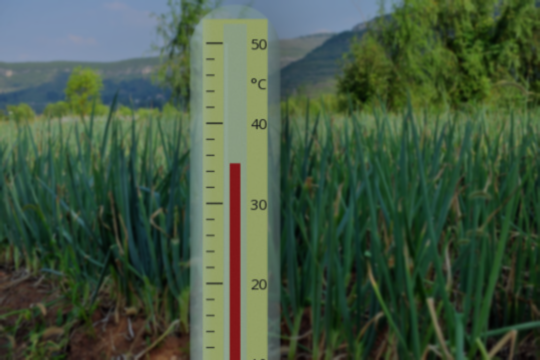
35 °C
